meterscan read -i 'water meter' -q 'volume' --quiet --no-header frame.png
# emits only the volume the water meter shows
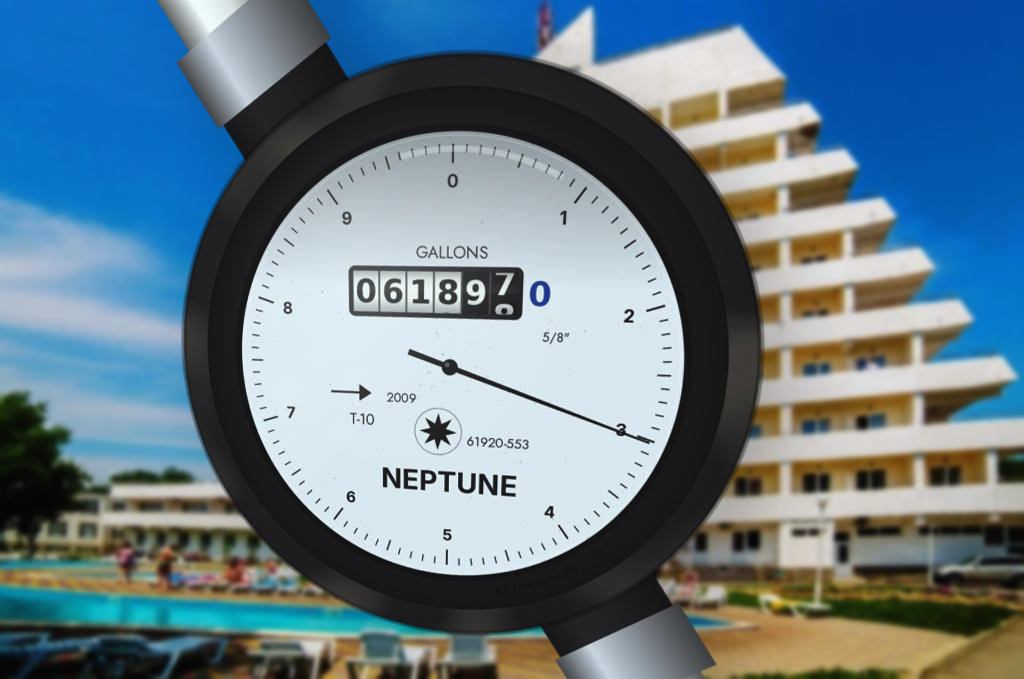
618973.0 gal
